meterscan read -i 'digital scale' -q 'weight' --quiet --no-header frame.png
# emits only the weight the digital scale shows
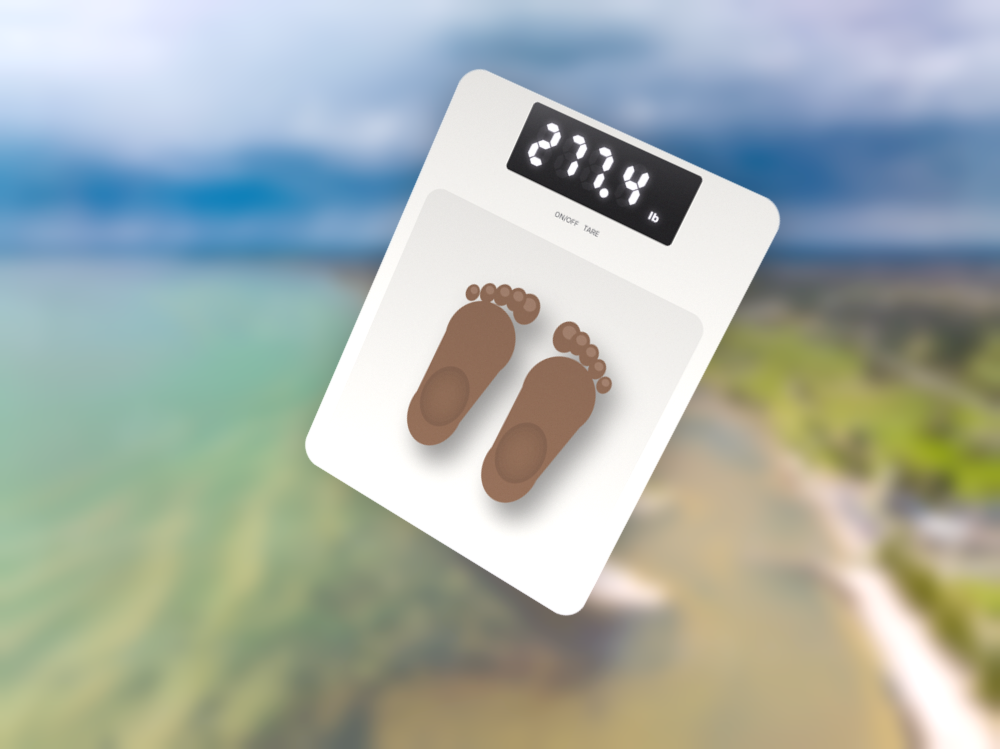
277.4 lb
